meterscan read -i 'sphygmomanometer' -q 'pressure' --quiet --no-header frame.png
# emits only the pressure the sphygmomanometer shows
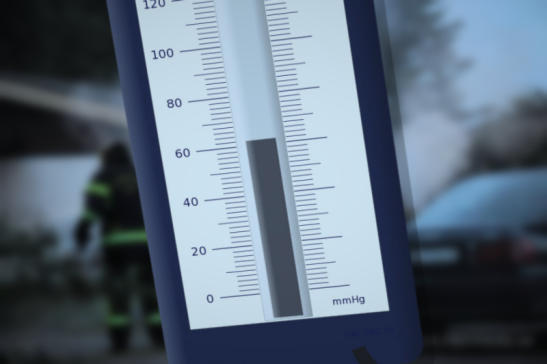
62 mmHg
